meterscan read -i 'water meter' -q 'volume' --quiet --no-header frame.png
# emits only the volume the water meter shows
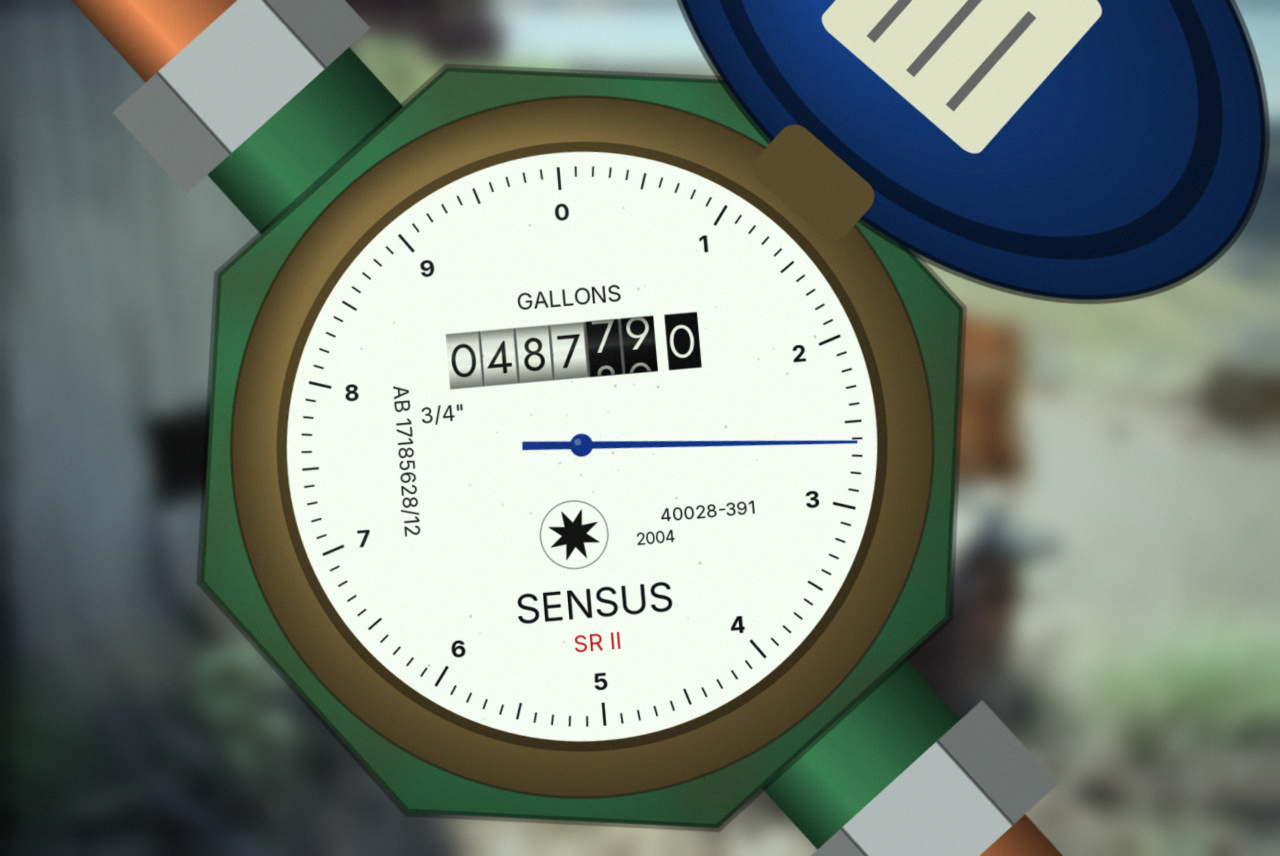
487792.6 gal
